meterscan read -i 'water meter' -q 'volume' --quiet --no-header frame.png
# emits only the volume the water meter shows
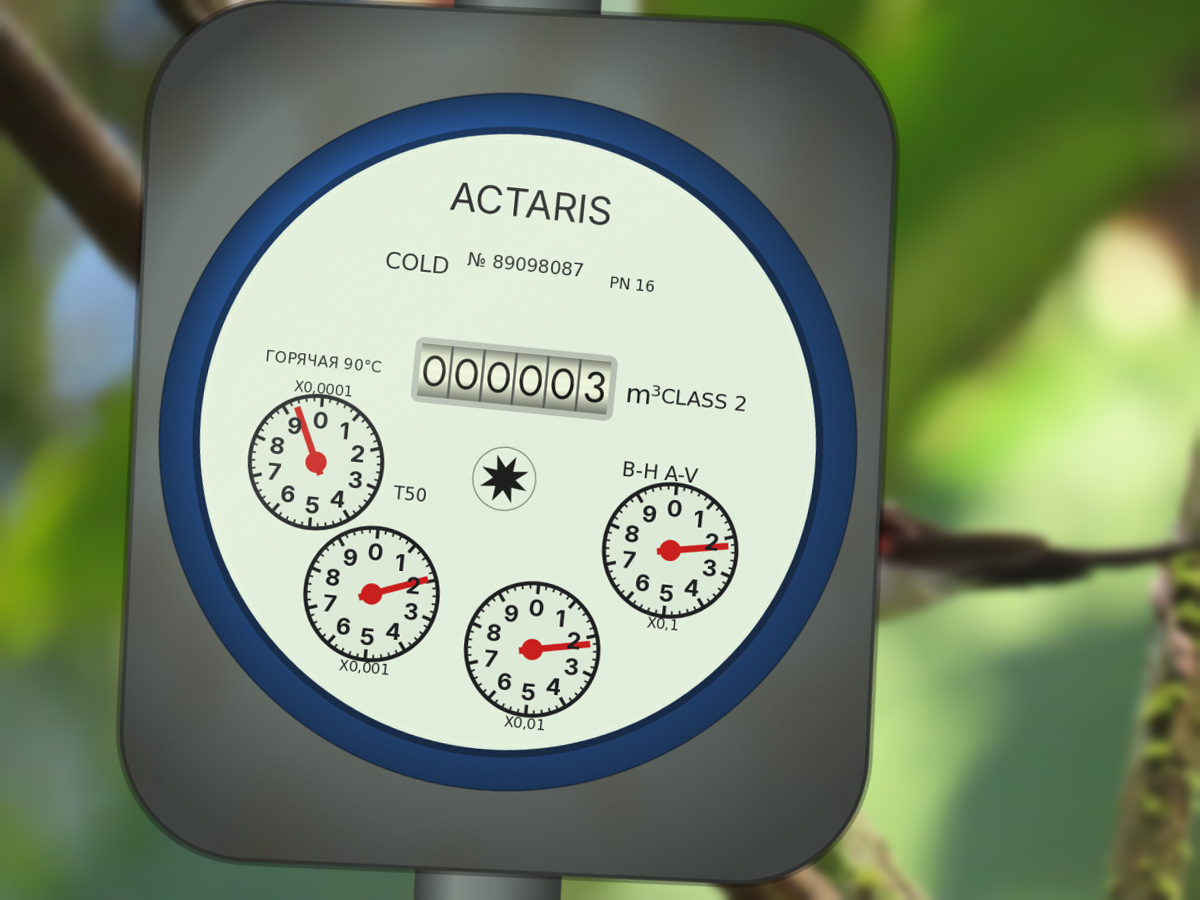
3.2219 m³
